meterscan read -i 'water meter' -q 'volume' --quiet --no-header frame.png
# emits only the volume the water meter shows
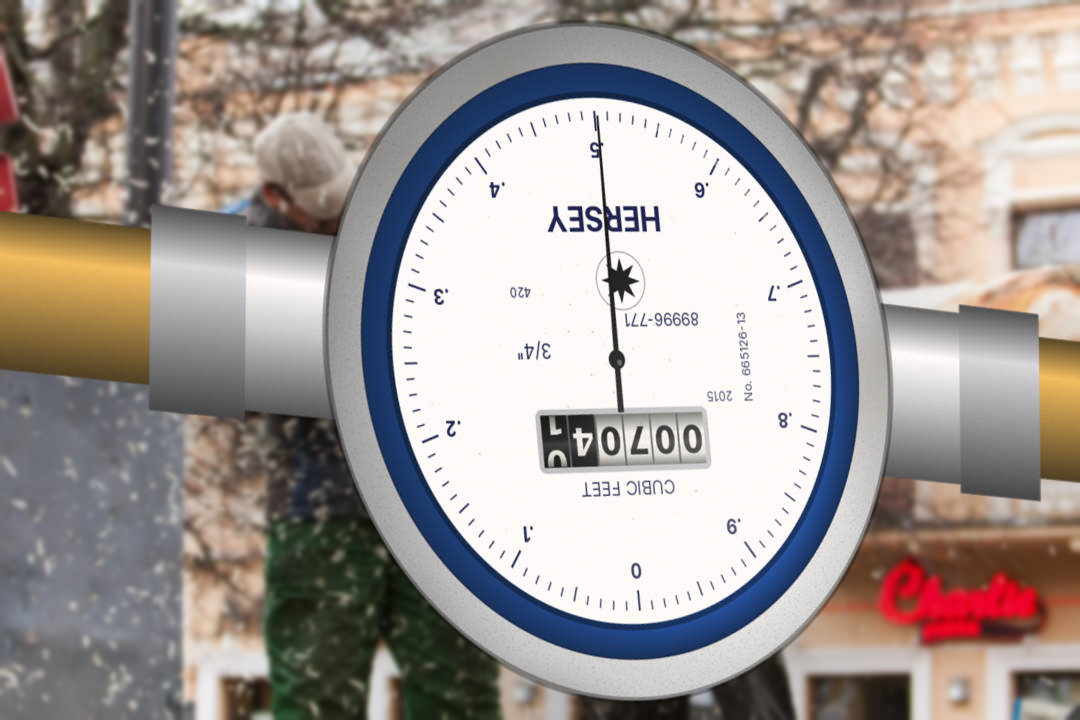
7040.50 ft³
